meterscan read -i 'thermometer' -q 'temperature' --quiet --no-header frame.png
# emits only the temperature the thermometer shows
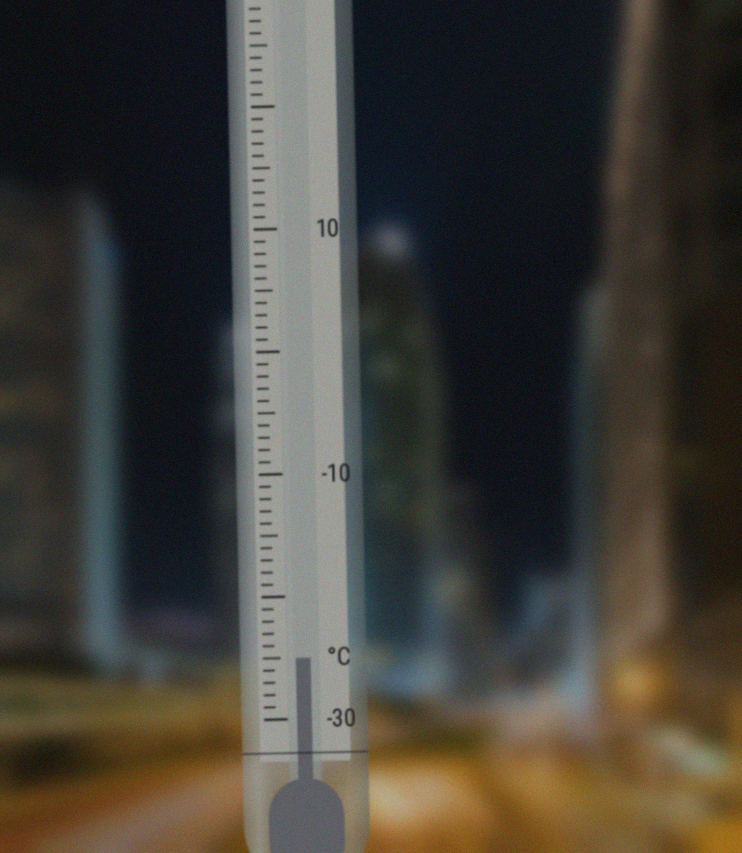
-25 °C
